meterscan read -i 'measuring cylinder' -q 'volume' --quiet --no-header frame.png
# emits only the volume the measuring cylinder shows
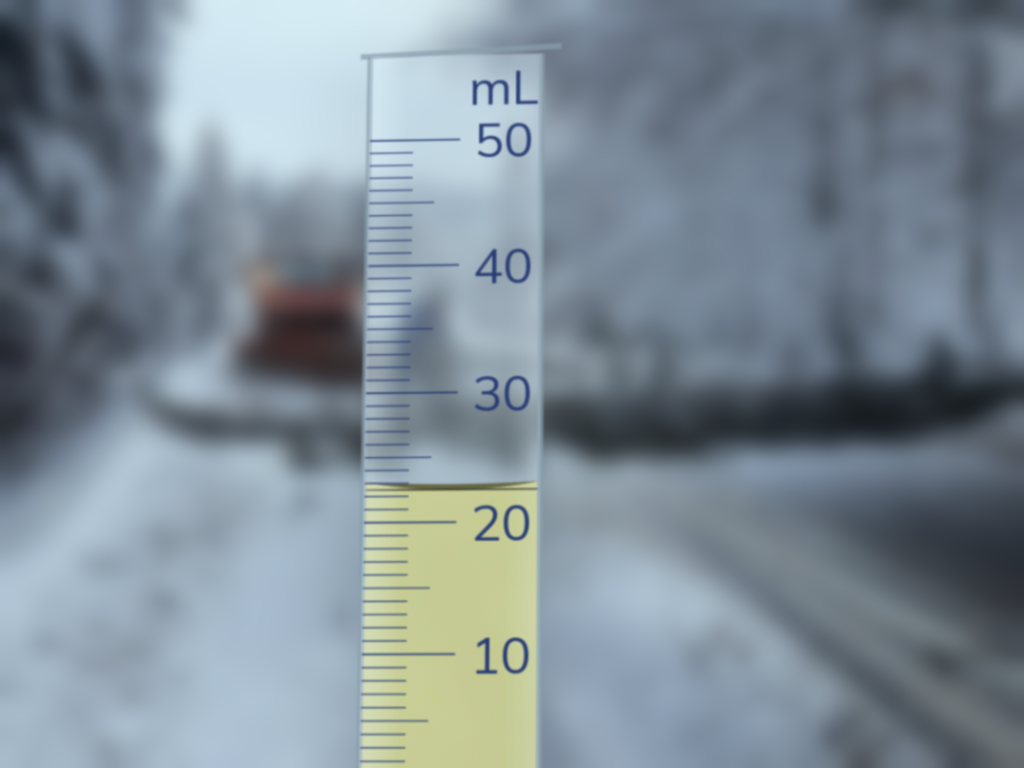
22.5 mL
